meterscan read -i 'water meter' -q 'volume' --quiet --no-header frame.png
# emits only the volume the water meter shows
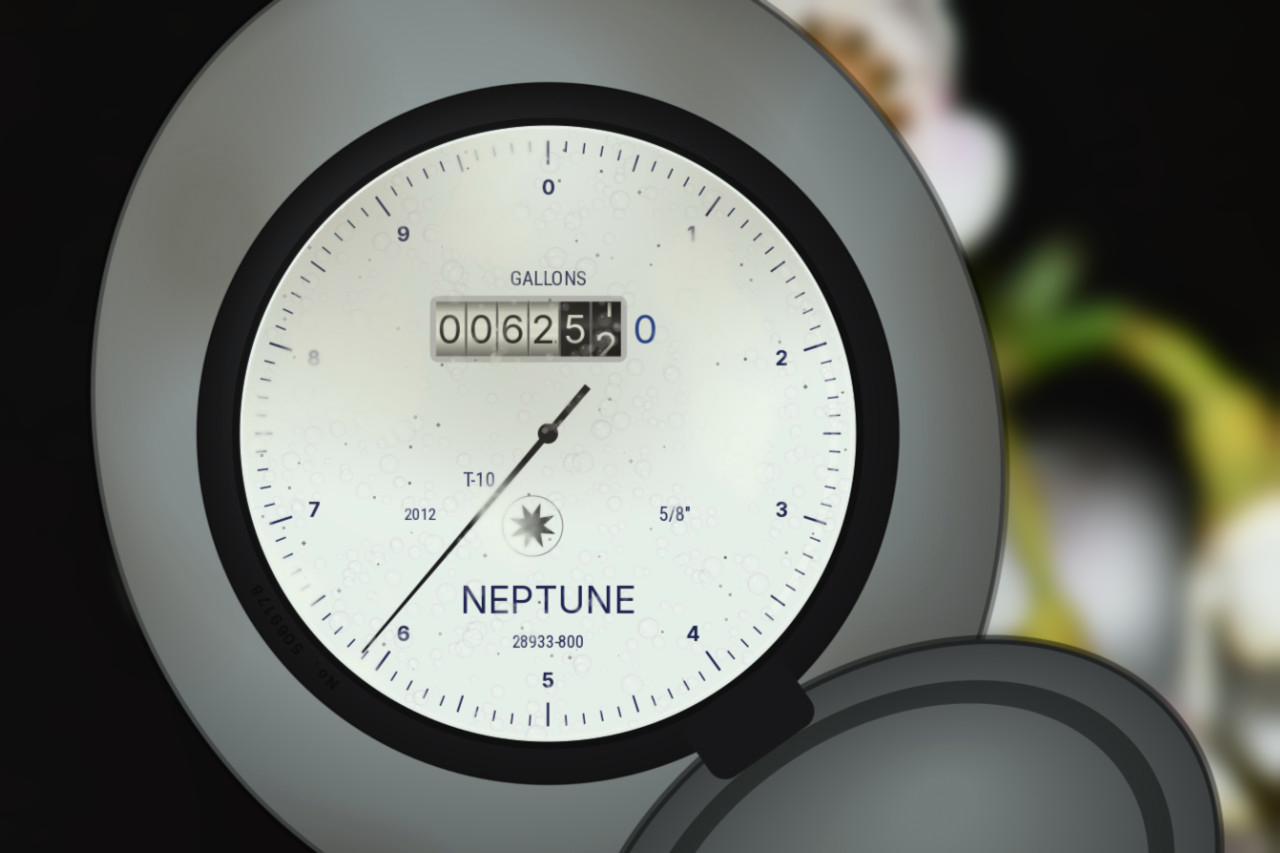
62516.1 gal
